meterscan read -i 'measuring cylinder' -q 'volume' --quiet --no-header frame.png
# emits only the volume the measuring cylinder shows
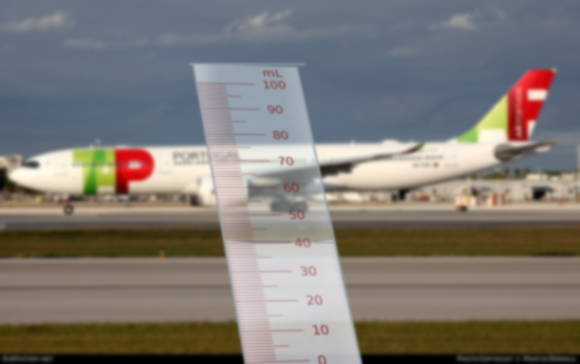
40 mL
